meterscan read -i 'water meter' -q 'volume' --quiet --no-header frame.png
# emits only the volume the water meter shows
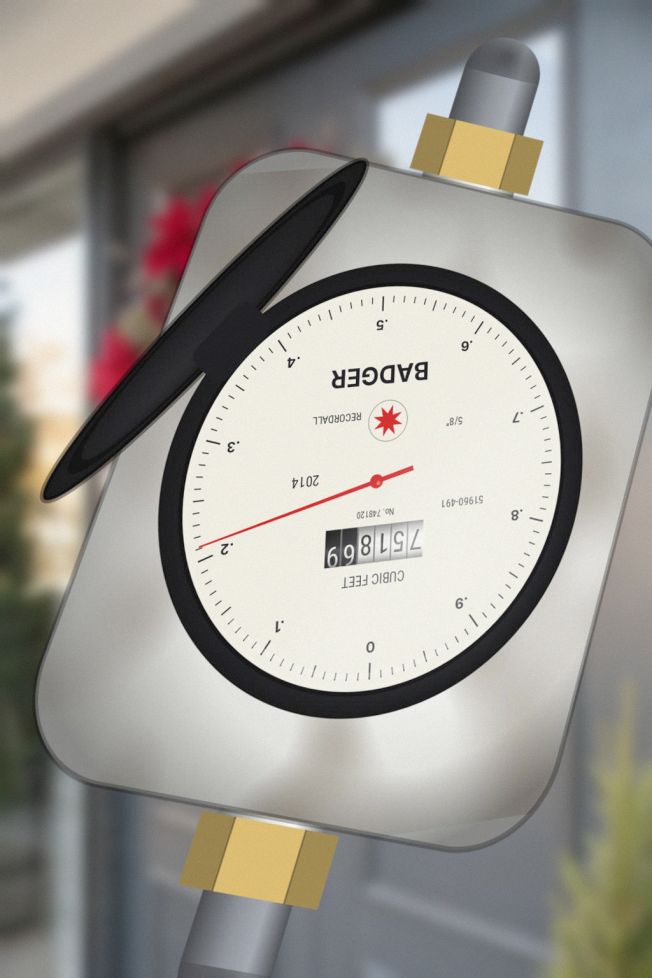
751869.21 ft³
